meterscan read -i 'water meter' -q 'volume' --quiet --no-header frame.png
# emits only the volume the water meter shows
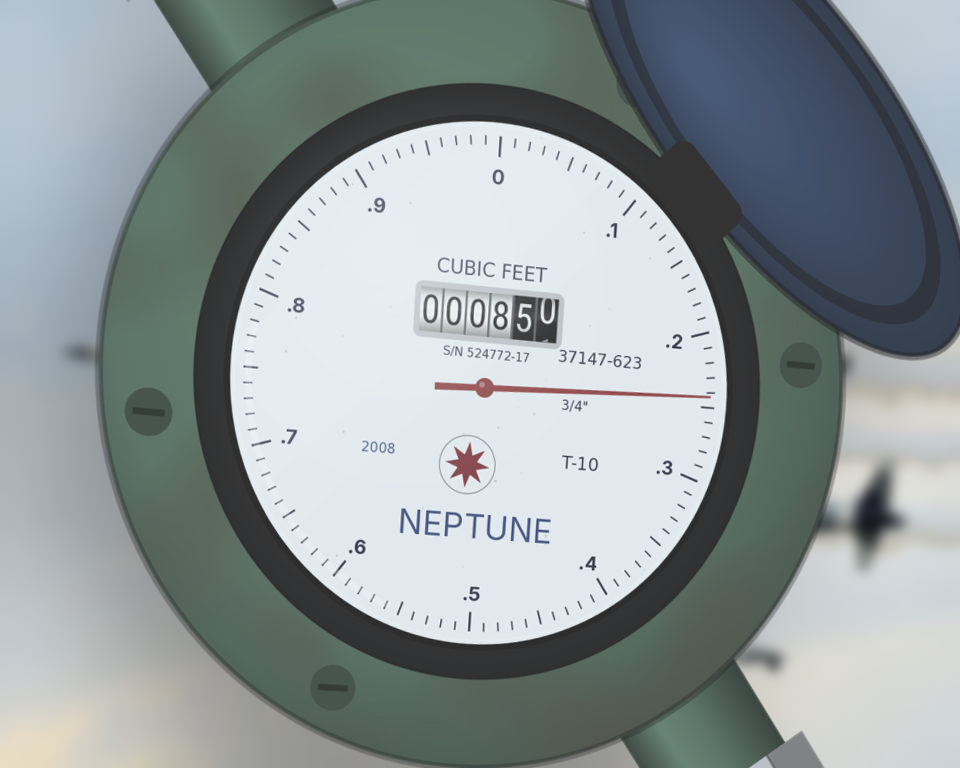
850.24 ft³
